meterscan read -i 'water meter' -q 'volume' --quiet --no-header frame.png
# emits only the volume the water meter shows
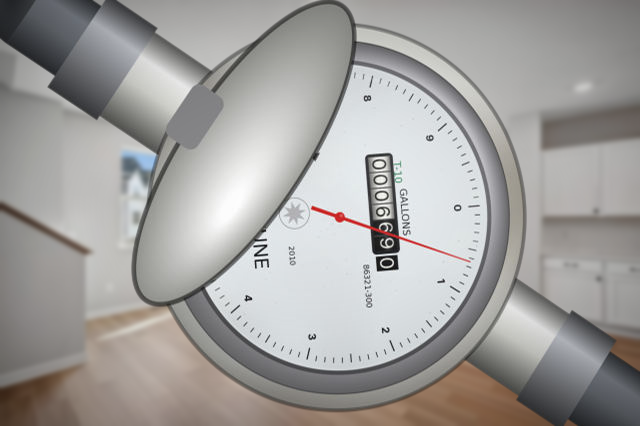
6690.6 gal
